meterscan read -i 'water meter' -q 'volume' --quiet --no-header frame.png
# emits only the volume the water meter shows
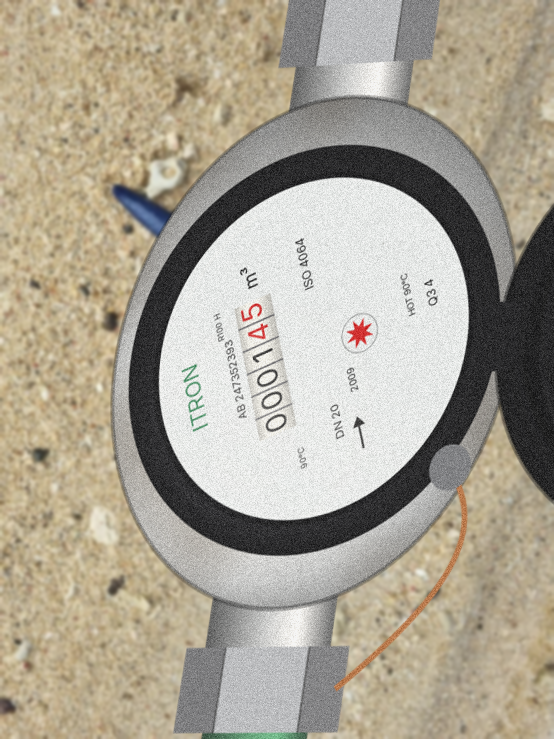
1.45 m³
